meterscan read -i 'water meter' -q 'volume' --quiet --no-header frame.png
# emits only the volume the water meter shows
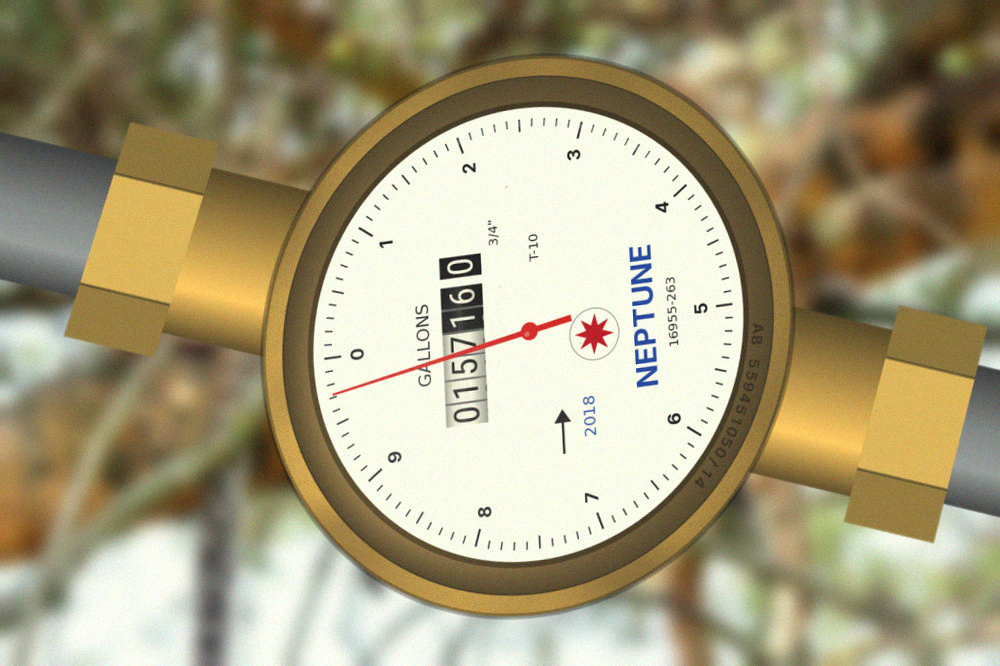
157159.7 gal
